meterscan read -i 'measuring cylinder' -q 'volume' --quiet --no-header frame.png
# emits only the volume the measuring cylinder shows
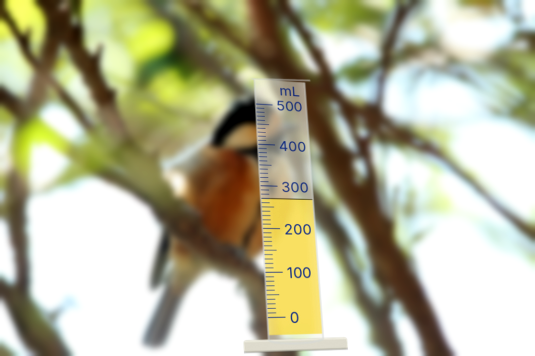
270 mL
